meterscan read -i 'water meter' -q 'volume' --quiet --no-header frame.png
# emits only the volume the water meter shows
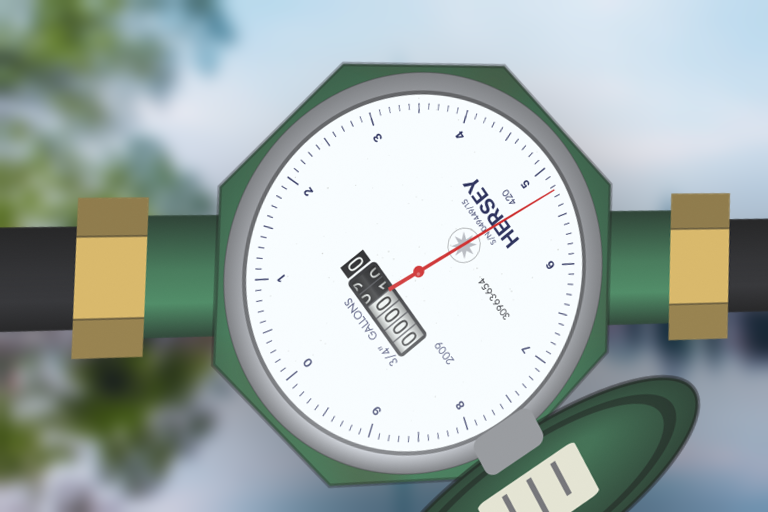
95.2 gal
